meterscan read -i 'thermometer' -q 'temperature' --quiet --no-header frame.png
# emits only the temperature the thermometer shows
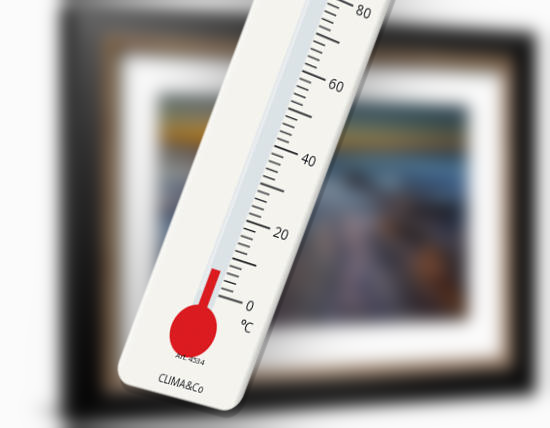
6 °C
